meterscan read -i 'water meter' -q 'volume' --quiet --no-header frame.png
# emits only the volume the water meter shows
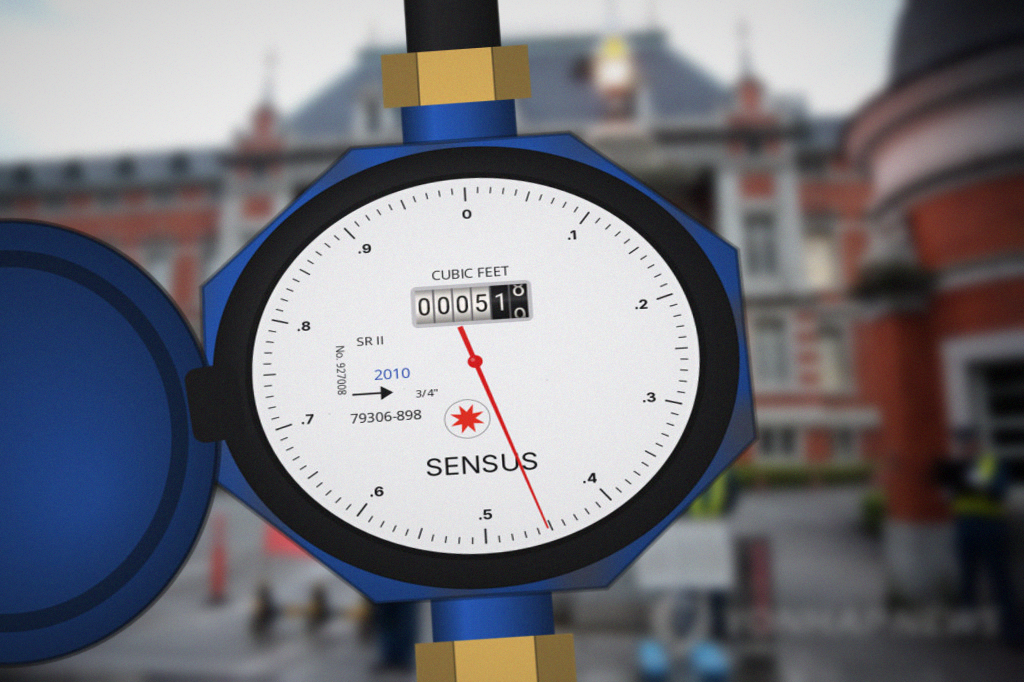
518.45 ft³
